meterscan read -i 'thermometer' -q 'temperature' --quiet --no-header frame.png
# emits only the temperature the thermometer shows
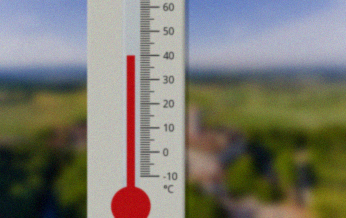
40 °C
